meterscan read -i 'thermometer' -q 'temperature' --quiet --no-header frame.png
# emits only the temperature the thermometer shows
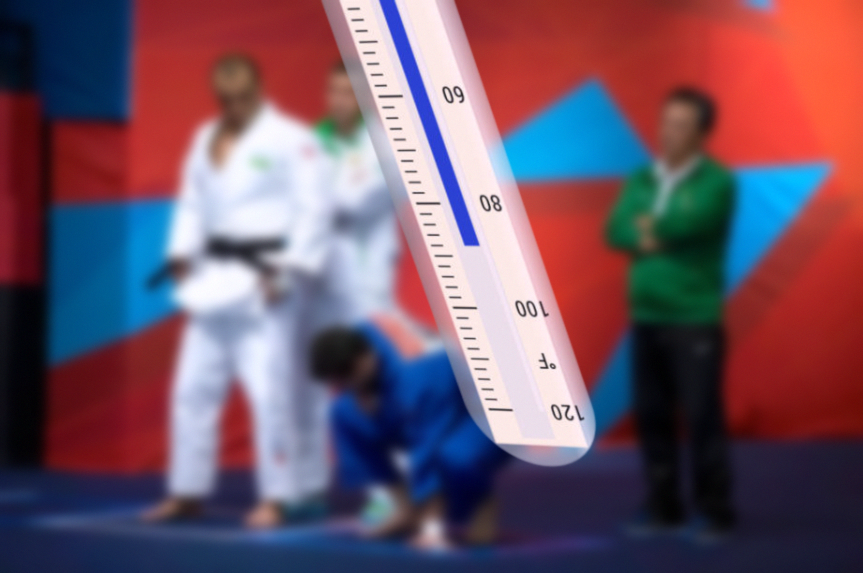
88 °F
